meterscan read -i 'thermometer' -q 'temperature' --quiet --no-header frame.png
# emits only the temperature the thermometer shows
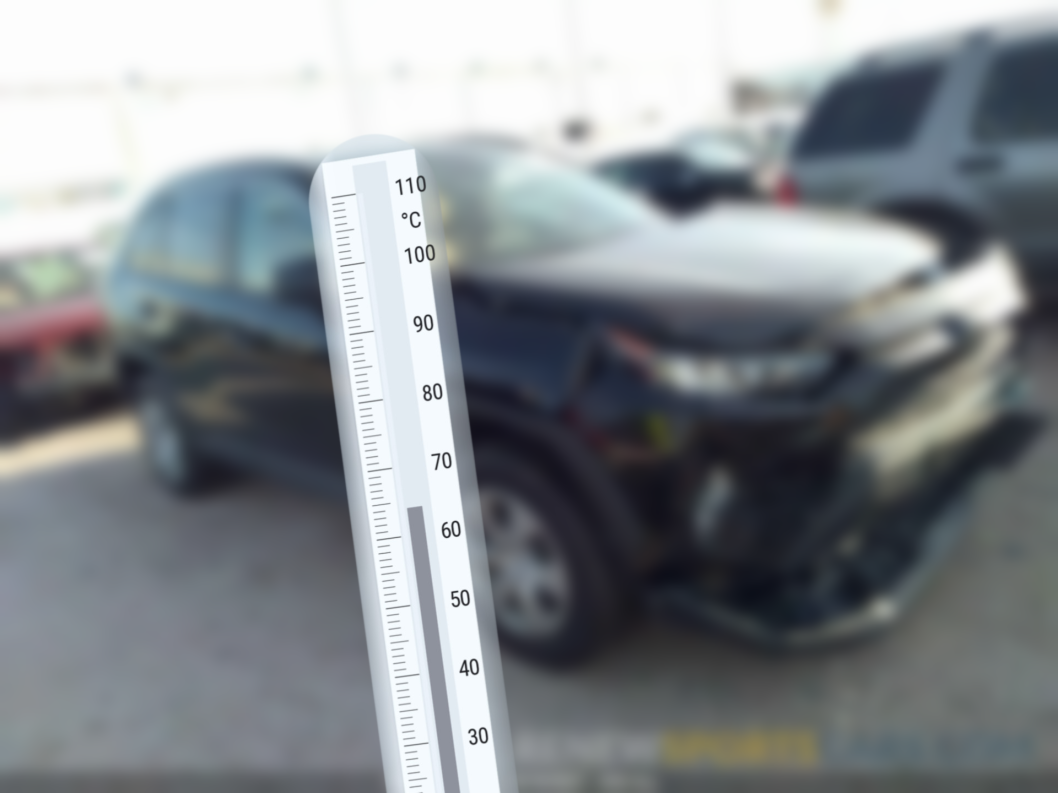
64 °C
